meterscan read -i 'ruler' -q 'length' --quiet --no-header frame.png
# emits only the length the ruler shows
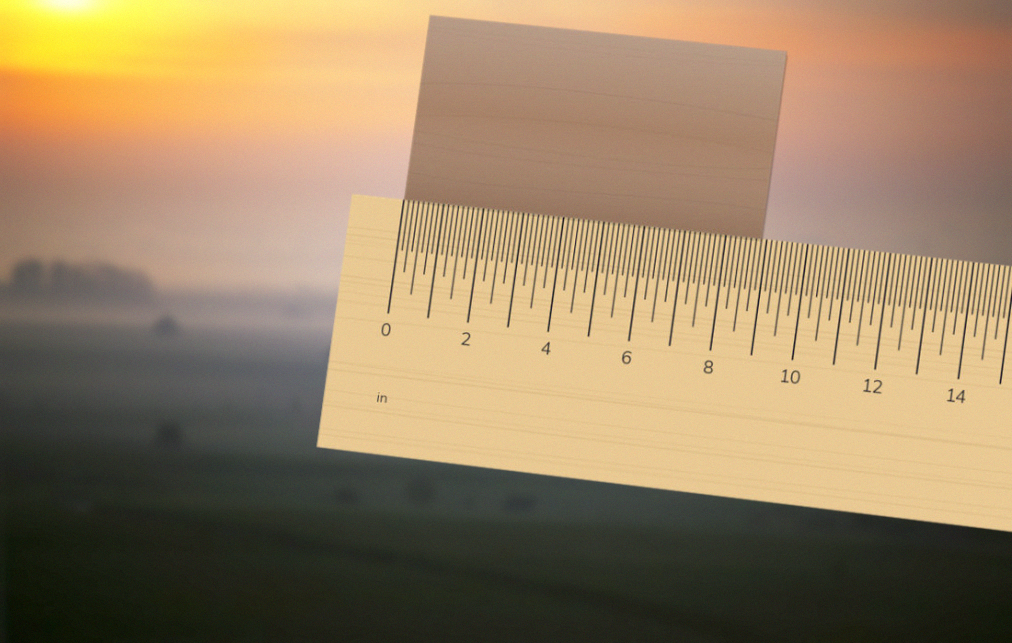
8.875 in
